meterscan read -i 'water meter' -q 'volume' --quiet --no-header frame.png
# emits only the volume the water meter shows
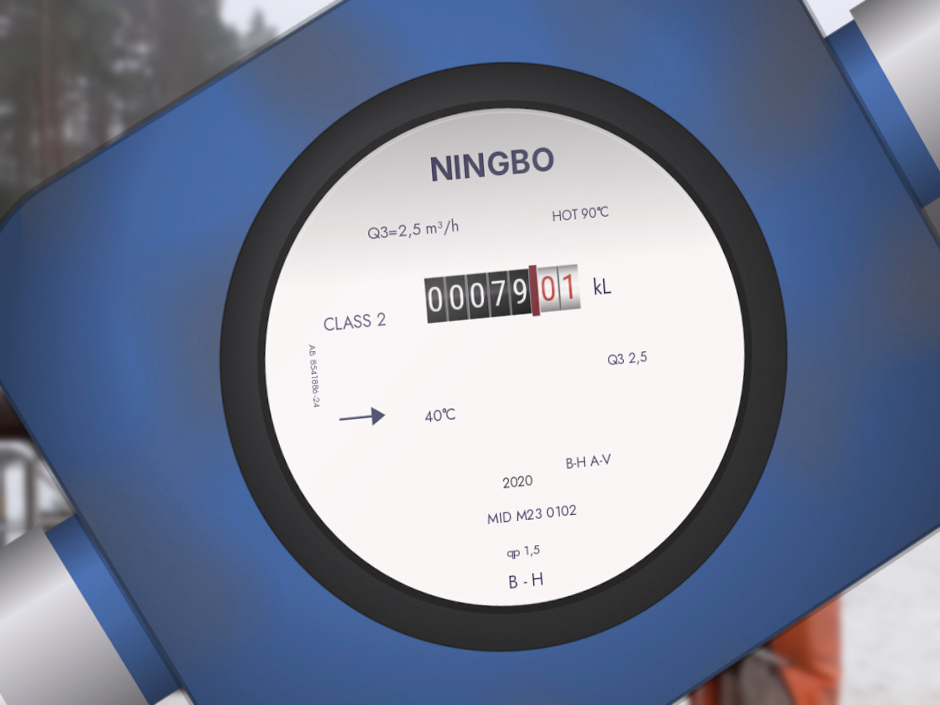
79.01 kL
